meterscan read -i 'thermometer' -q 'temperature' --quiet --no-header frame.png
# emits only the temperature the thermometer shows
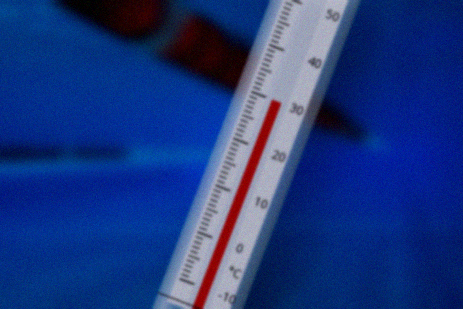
30 °C
